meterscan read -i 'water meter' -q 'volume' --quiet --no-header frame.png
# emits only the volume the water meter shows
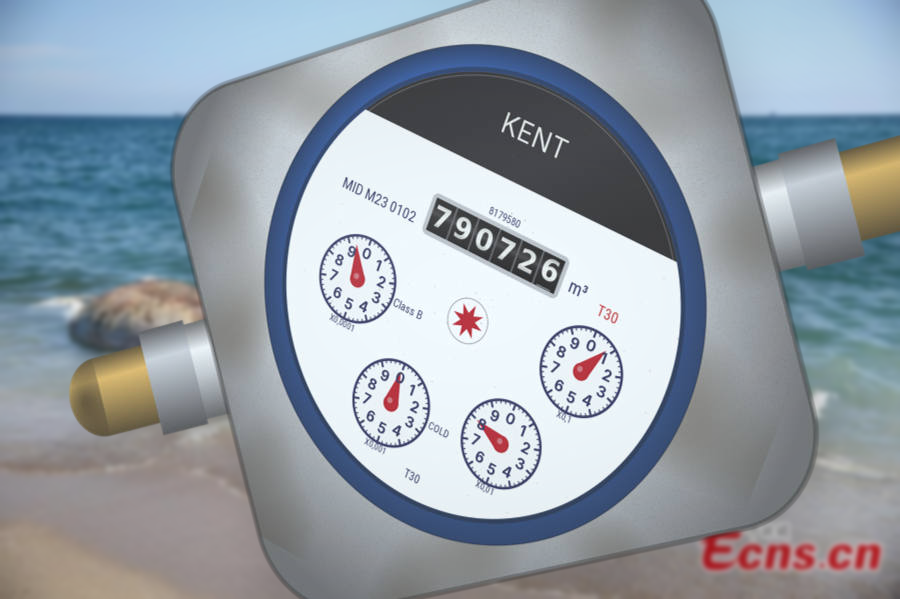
790726.0799 m³
